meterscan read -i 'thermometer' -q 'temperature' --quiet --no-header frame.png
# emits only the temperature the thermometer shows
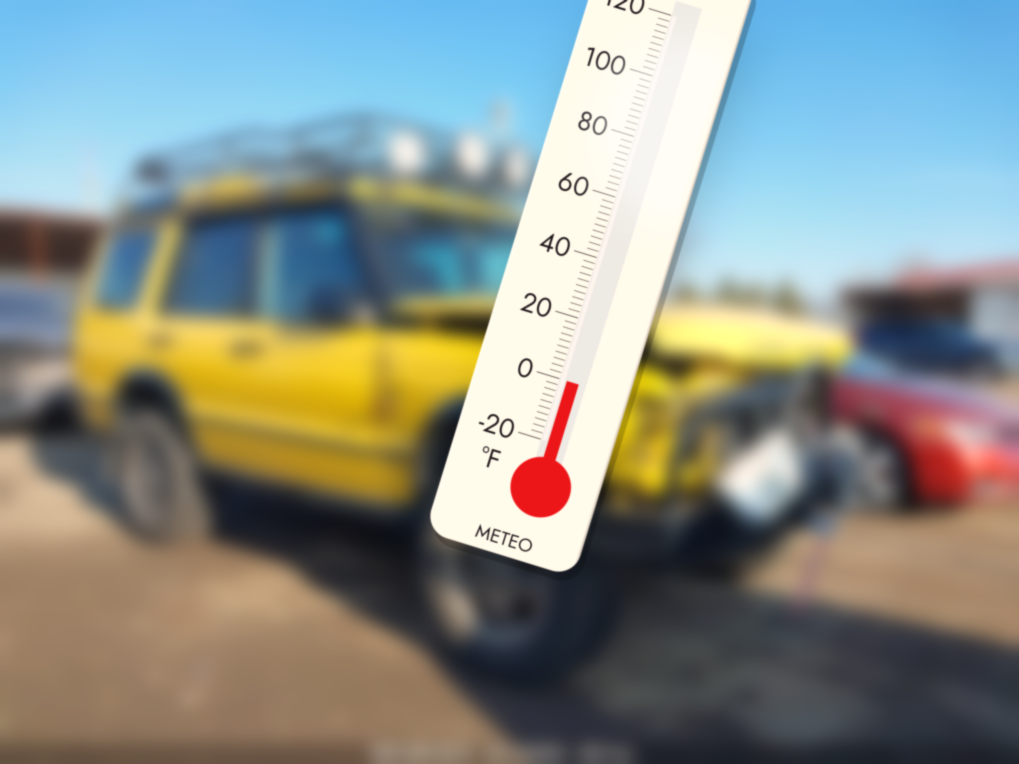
0 °F
